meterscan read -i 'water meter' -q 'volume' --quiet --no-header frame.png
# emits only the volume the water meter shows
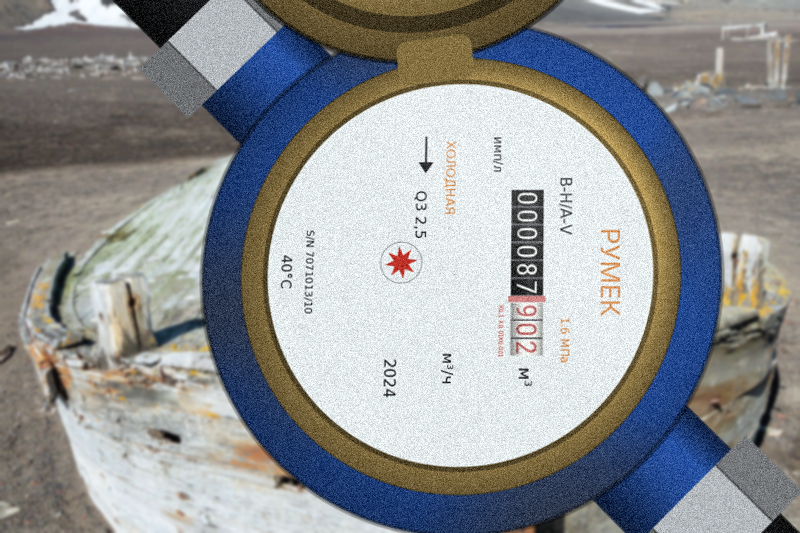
87.902 m³
